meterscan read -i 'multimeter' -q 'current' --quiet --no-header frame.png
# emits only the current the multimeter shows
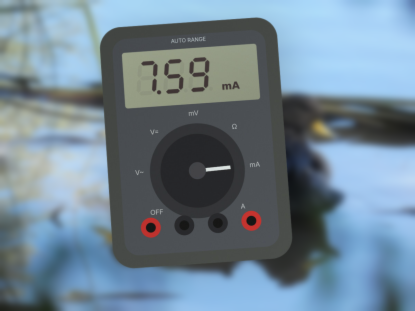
7.59 mA
